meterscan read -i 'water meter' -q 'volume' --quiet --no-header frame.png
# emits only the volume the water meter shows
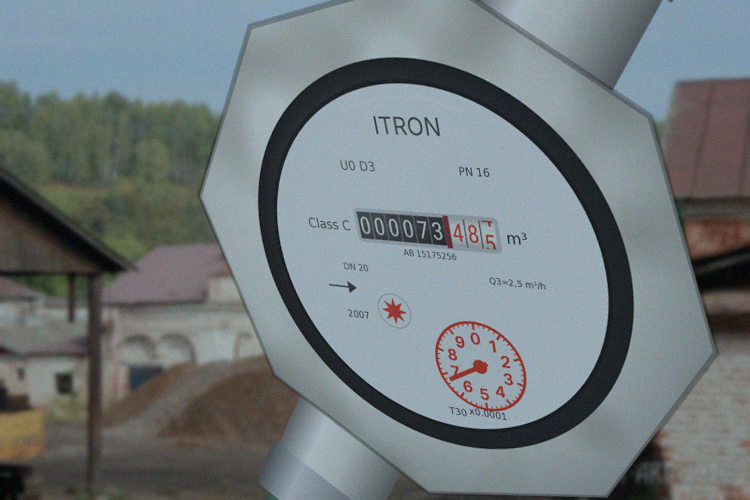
73.4846 m³
